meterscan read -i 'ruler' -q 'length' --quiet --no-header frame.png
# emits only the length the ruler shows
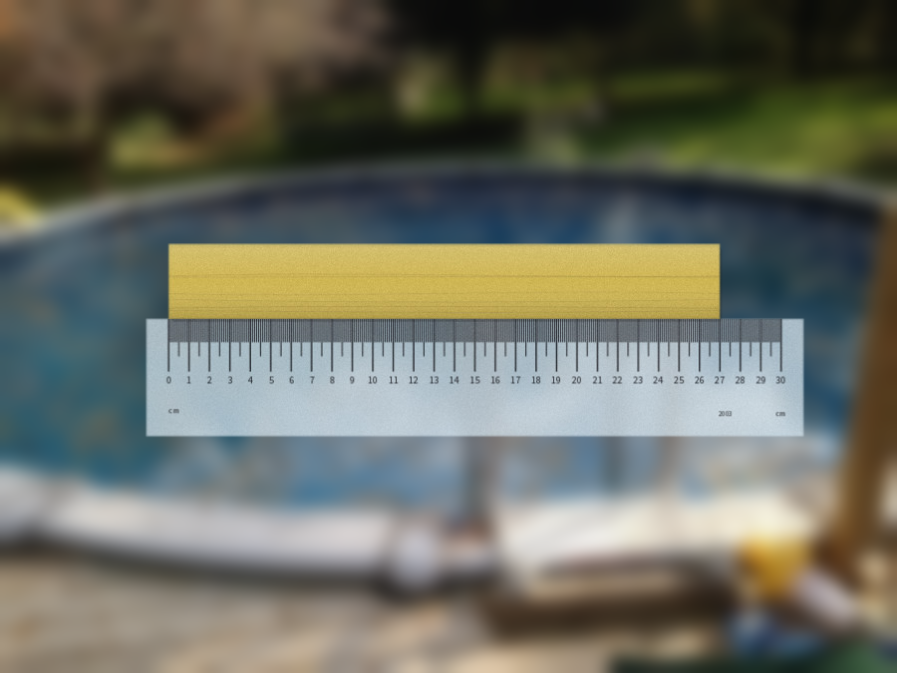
27 cm
